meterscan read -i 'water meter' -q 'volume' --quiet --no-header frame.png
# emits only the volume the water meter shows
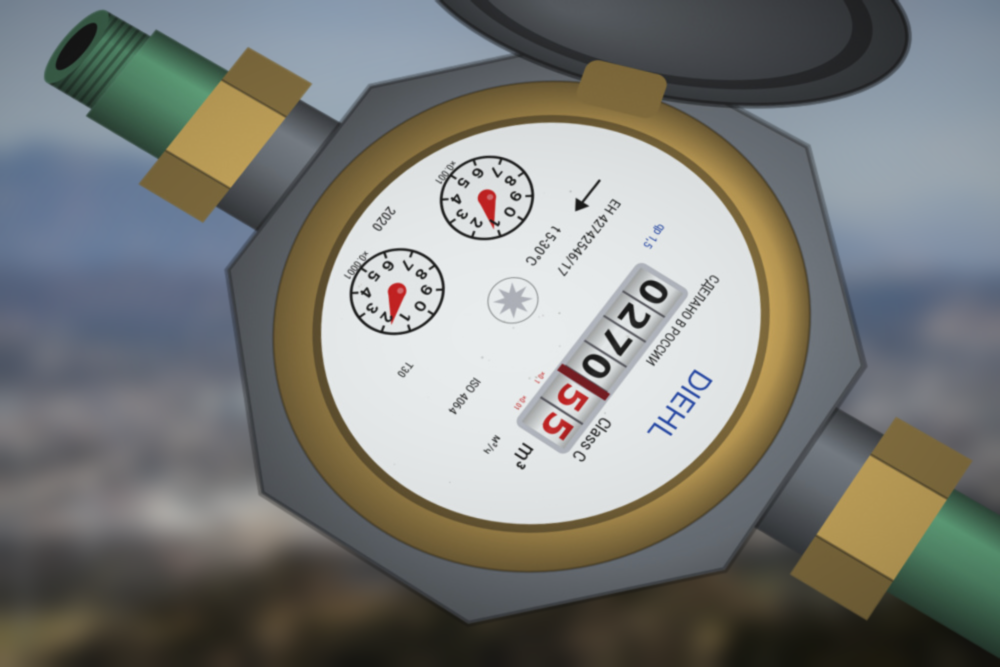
270.5511 m³
